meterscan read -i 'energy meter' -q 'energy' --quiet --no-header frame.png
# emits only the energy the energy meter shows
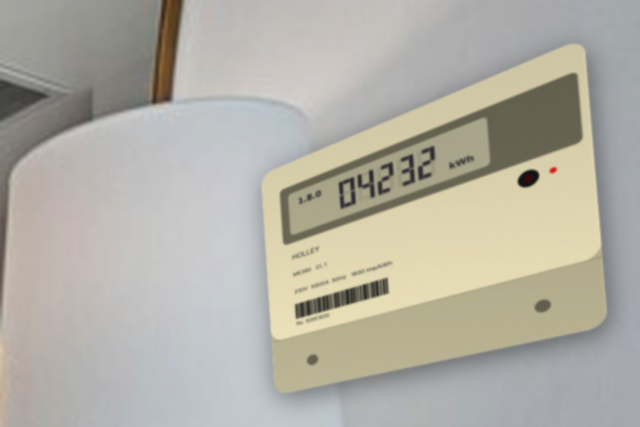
4232 kWh
